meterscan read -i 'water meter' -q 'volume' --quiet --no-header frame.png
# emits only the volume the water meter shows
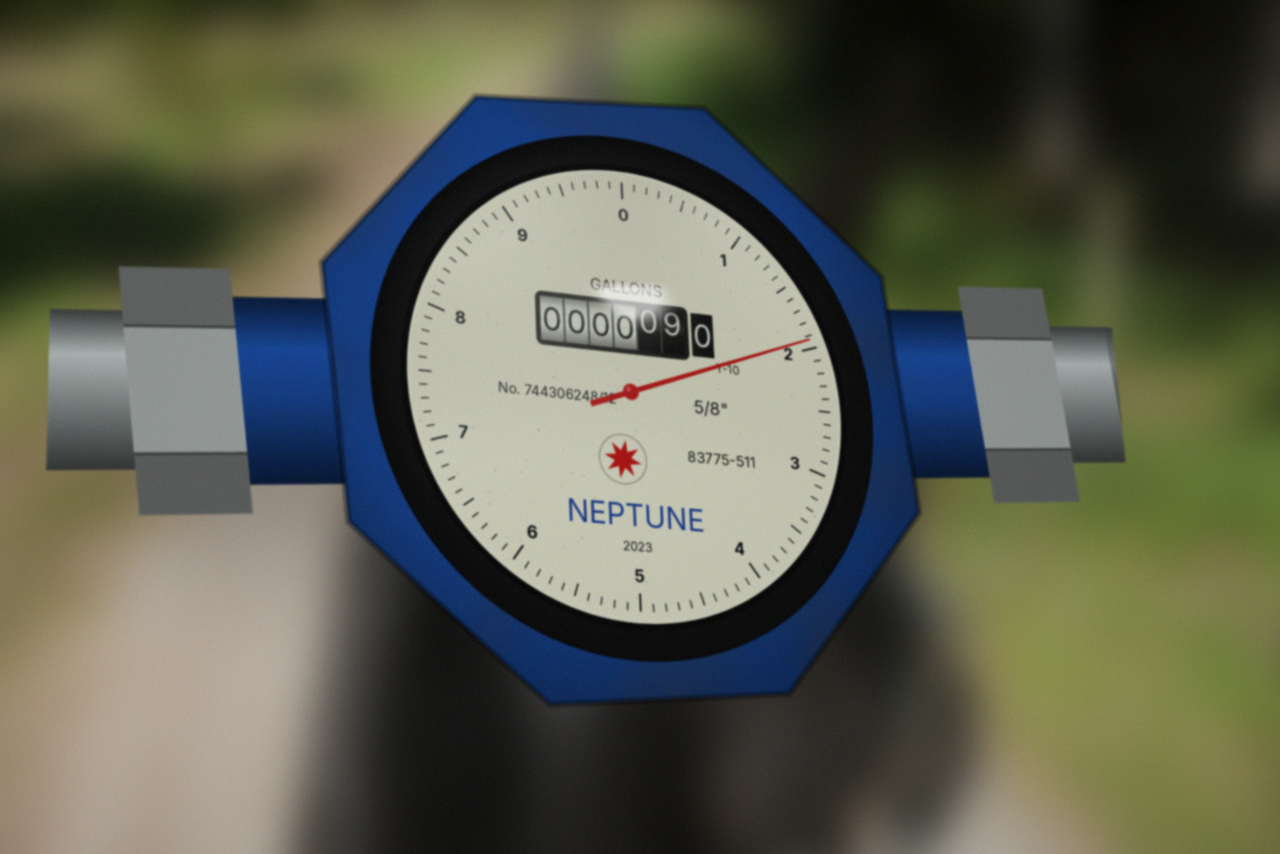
91.9 gal
